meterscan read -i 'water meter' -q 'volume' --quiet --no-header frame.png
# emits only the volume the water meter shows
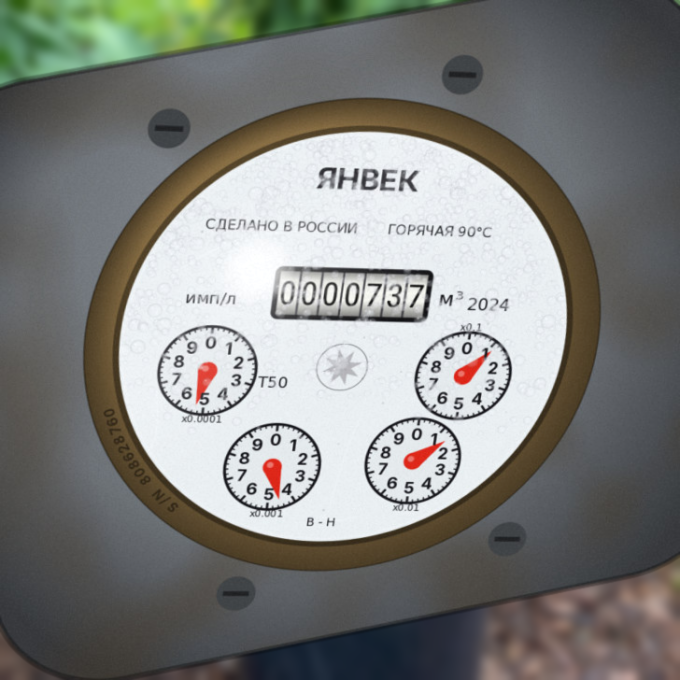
737.1145 m³
